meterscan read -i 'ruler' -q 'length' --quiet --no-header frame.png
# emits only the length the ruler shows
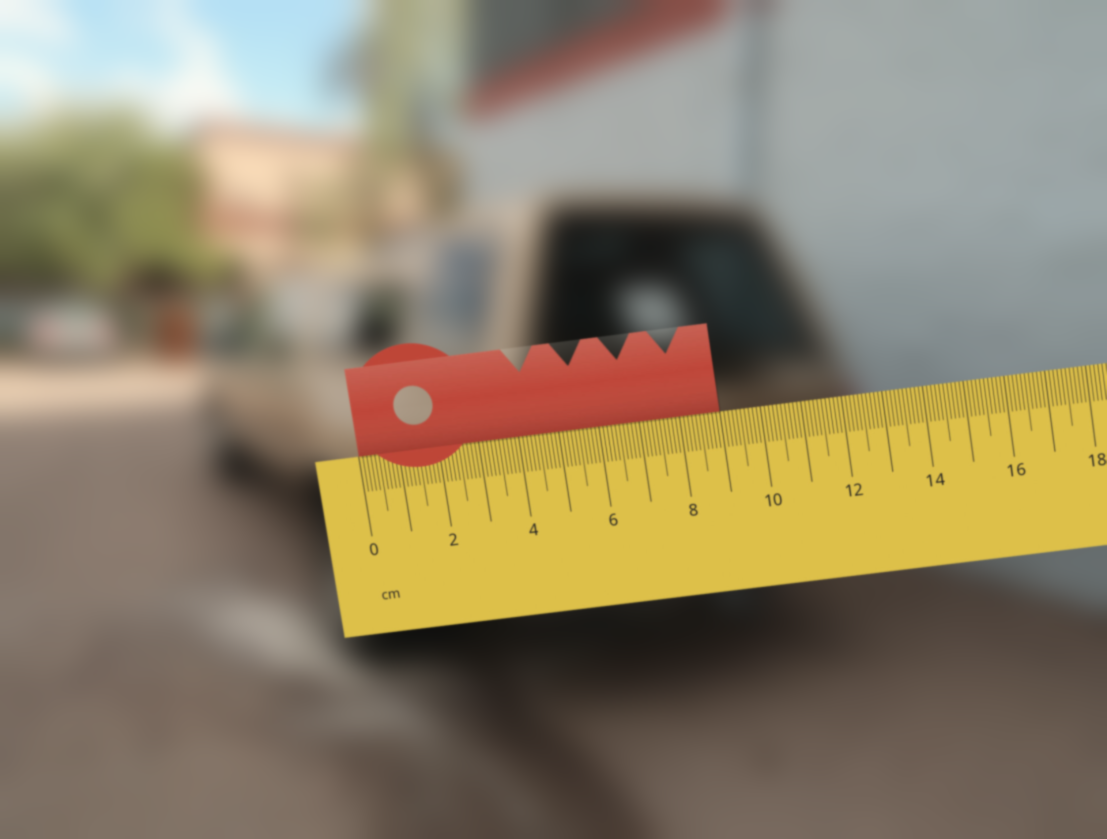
9 cm
